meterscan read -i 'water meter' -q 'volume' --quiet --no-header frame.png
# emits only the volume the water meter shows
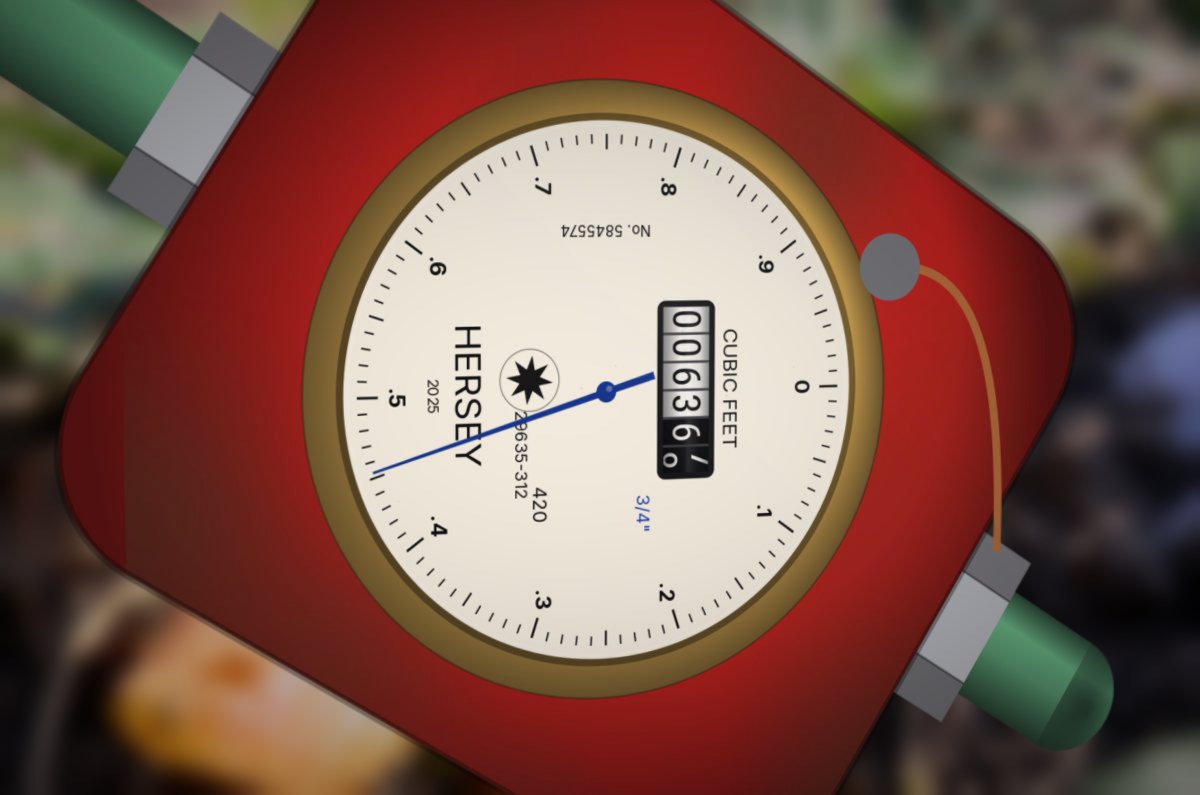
6367.45 ft³
